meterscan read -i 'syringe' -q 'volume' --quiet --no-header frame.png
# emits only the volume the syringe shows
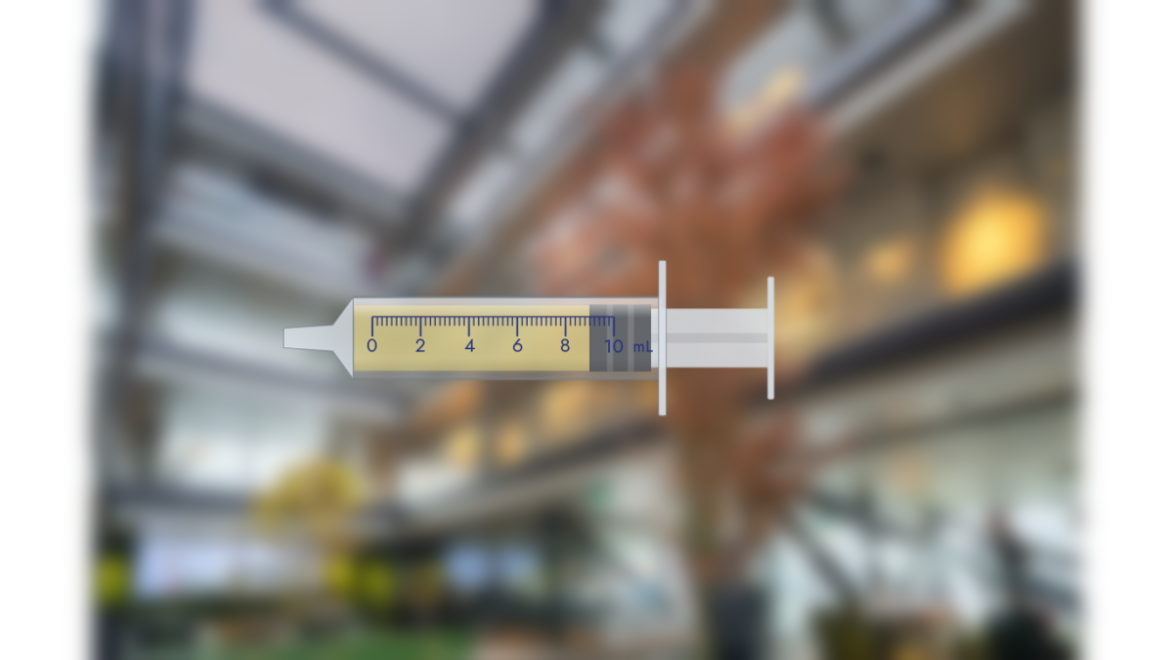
9 mL
